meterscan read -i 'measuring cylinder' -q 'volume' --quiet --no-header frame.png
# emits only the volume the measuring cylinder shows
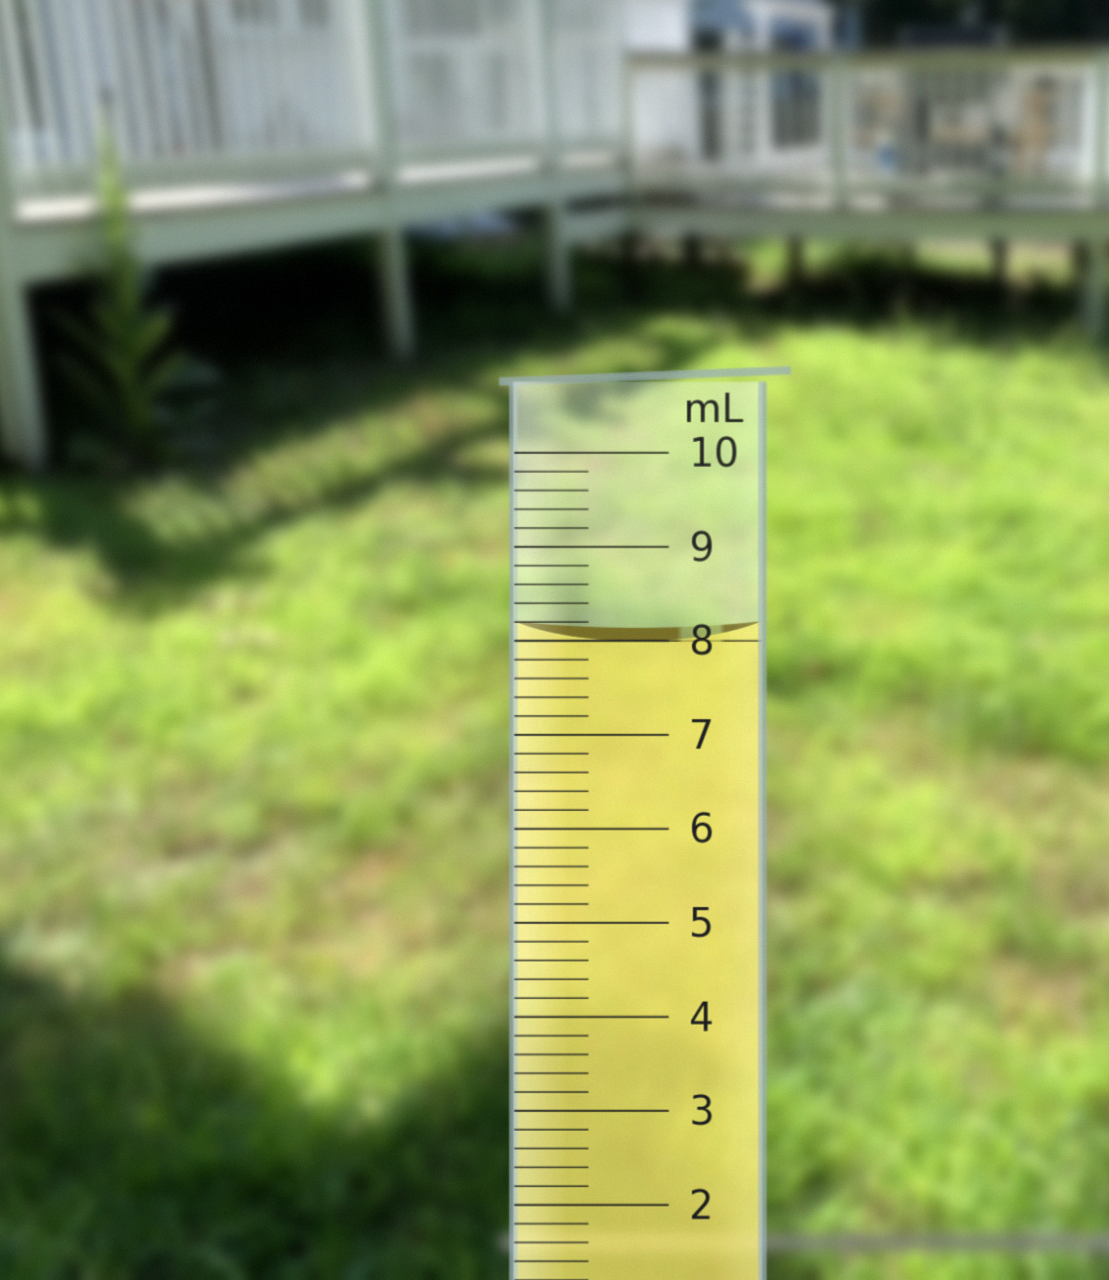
8 mL
